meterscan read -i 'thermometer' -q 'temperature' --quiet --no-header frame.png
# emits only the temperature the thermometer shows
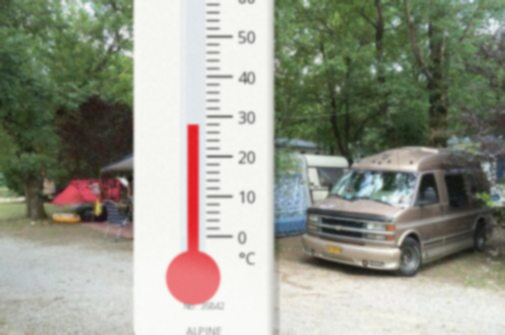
28 °C
